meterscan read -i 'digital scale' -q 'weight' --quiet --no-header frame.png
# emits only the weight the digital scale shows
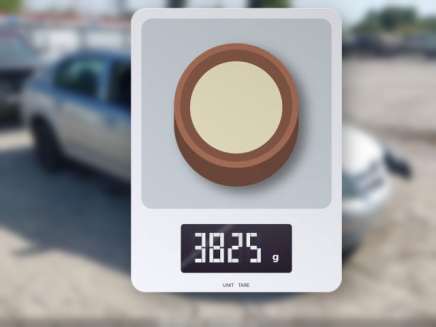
3825 g
